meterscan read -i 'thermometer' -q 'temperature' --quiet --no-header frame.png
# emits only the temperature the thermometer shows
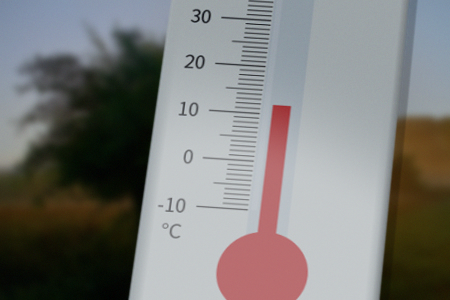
12 °C
